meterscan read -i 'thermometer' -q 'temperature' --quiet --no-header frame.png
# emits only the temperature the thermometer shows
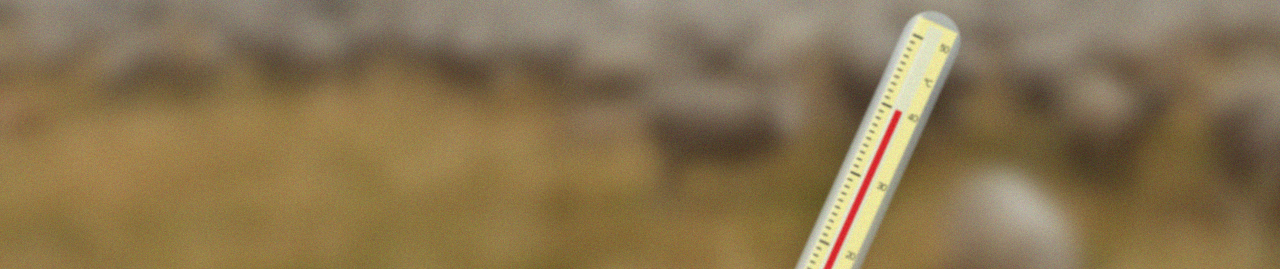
40 °C
